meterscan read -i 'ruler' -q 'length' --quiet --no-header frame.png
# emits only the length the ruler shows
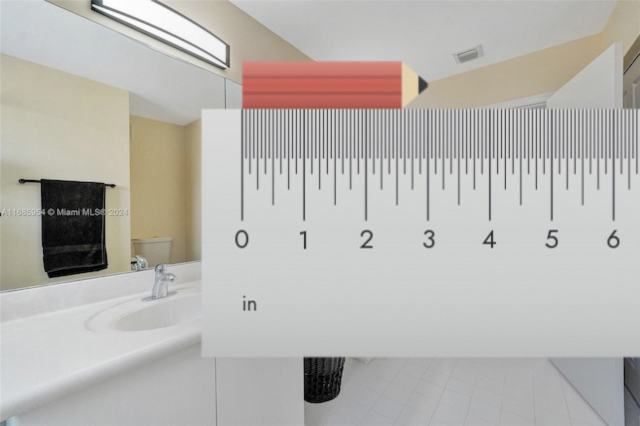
3 in
